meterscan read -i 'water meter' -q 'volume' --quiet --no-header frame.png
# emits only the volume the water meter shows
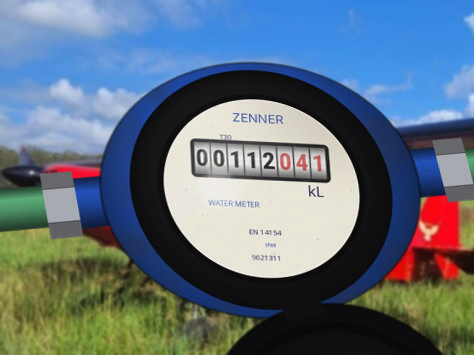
112.041 kL
